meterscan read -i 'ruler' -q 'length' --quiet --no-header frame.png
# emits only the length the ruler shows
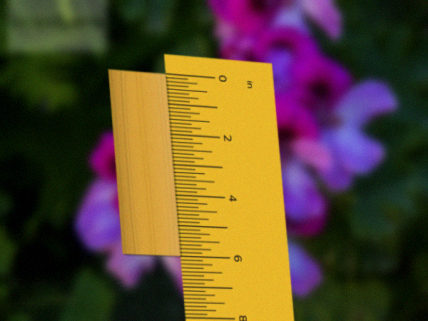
6 in
